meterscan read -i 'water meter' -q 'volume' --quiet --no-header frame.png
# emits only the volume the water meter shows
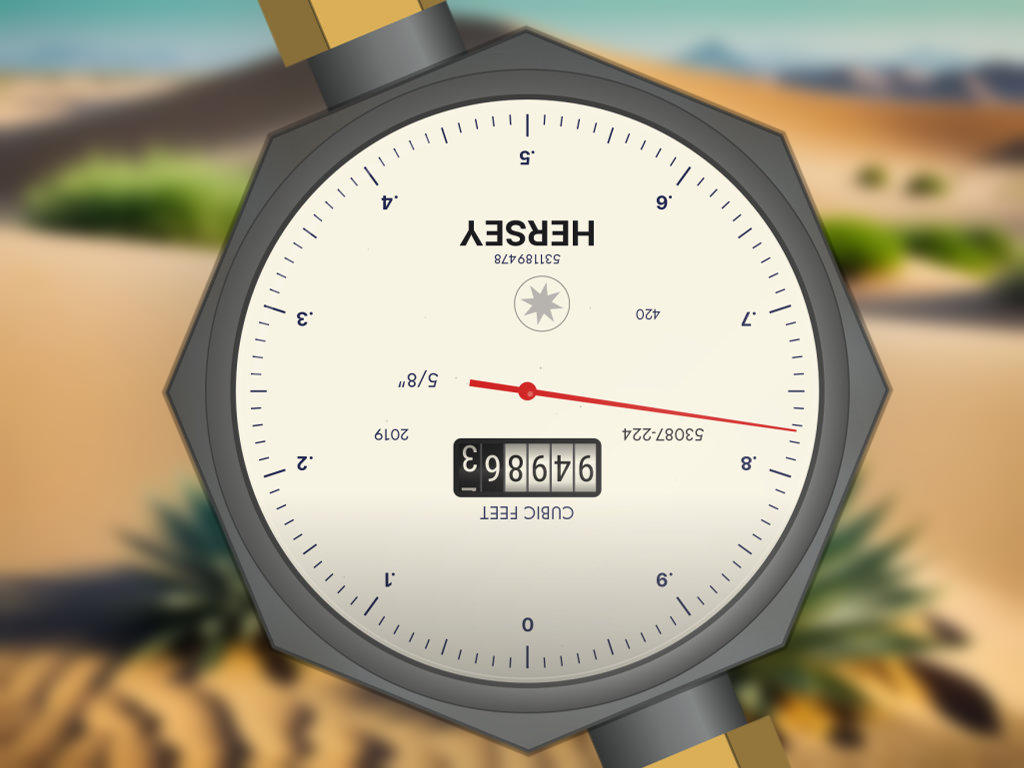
949862.77 ft³
